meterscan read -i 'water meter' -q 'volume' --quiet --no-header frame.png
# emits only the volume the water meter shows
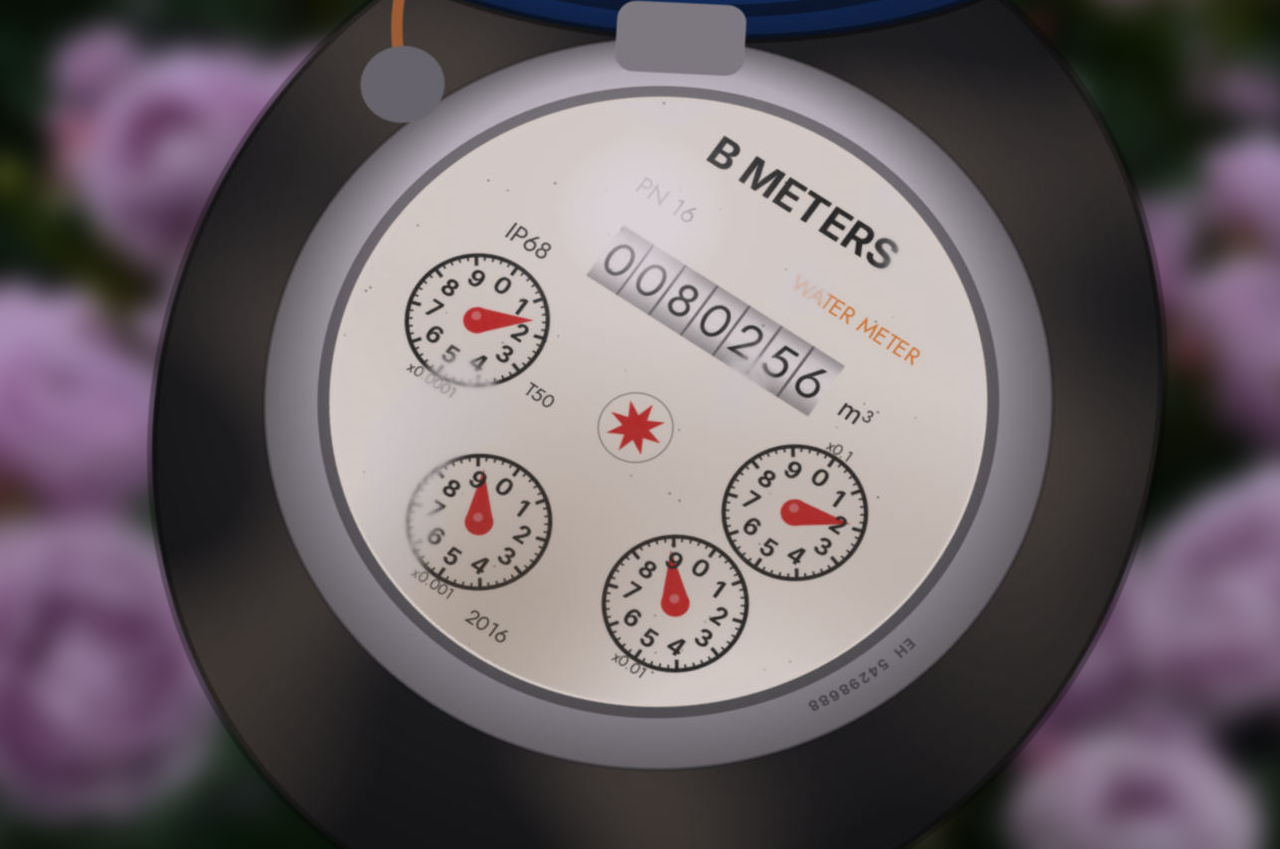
80256.1891 m³
